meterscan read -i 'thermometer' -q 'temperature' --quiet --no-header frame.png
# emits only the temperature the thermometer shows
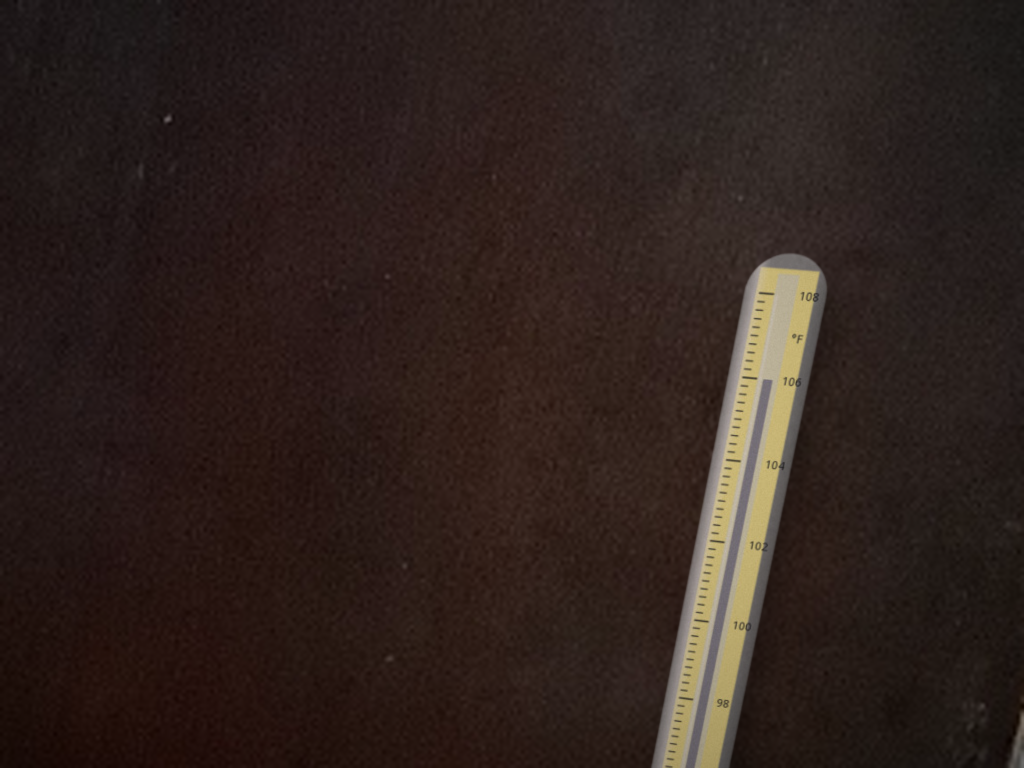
106 °F
